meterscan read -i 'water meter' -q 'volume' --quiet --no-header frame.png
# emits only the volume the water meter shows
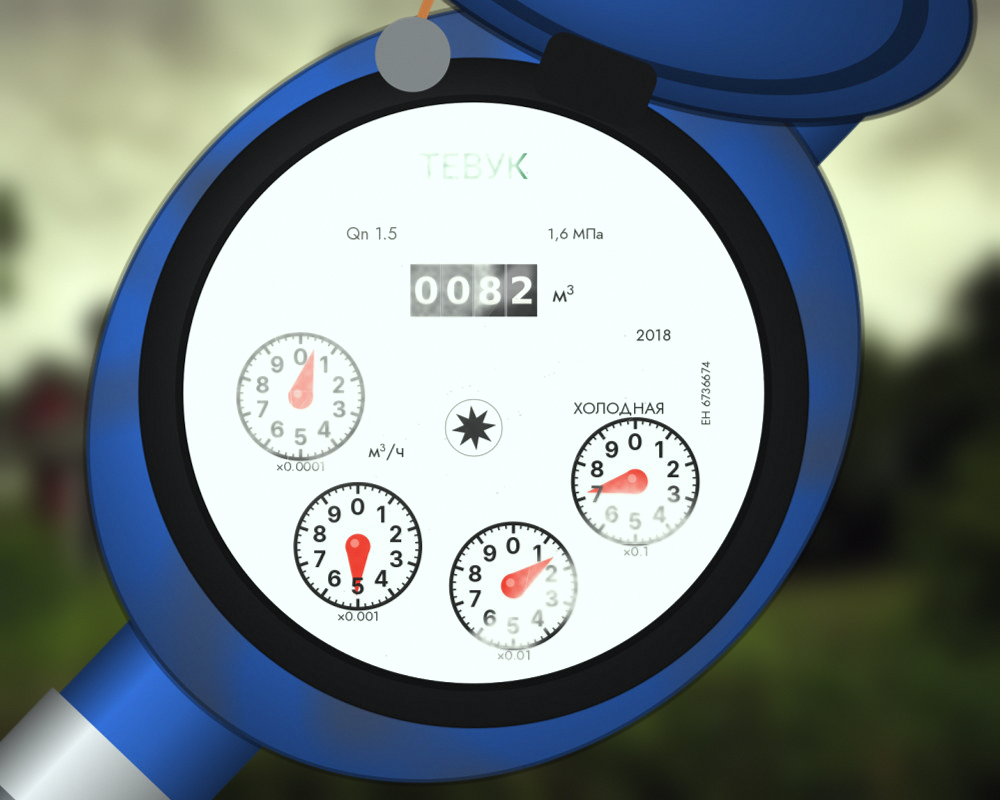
82.7150 m³
